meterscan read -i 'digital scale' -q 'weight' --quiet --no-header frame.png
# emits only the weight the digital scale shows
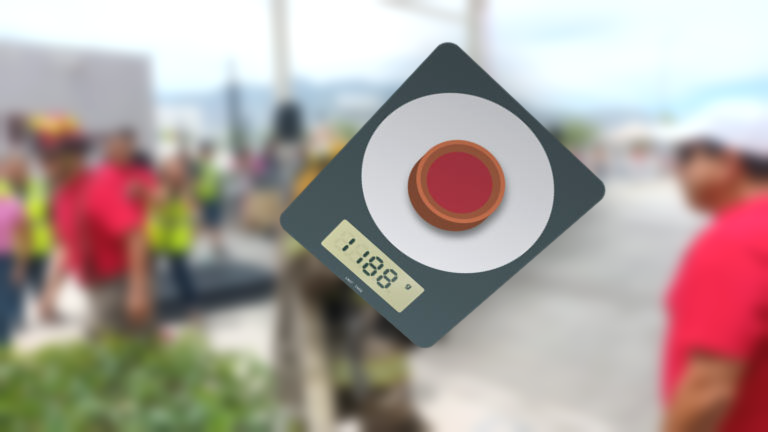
1188 g
